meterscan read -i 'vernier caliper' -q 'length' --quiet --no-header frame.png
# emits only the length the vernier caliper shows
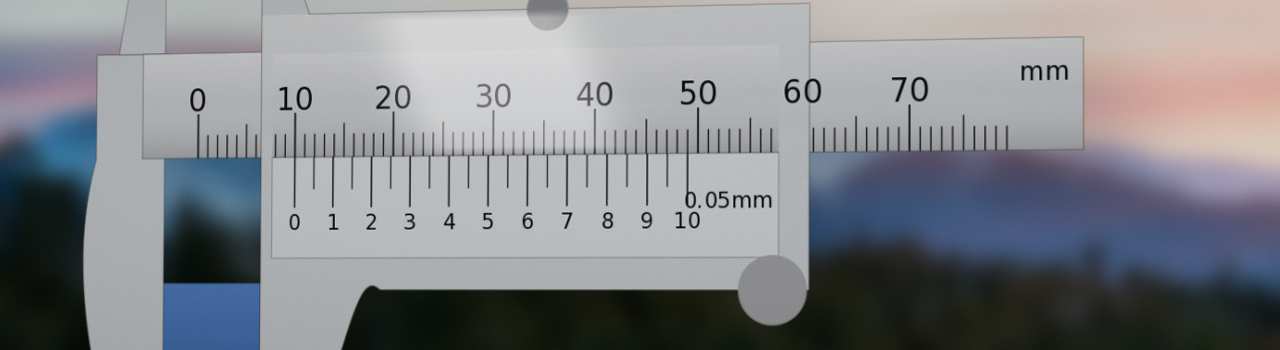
10.0 mm
